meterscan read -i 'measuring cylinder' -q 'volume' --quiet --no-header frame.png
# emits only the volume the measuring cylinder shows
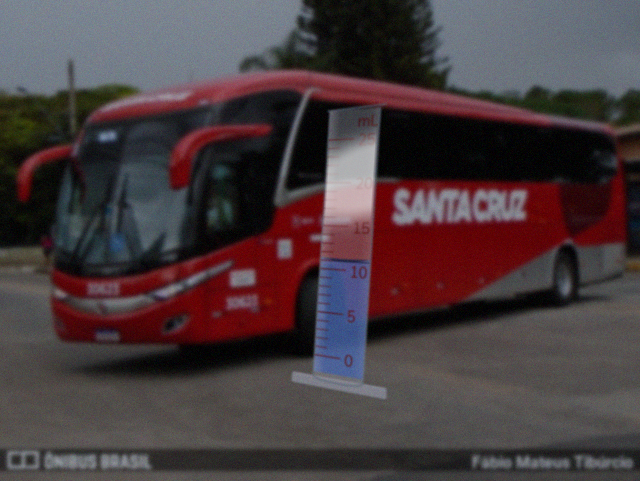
11 mL
